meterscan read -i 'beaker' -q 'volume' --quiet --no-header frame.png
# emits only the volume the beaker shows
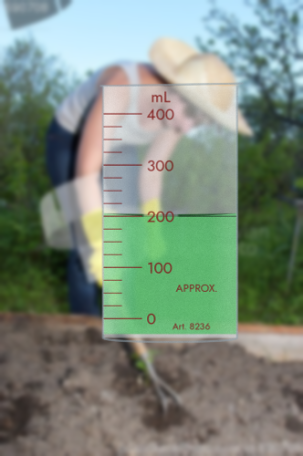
200 mL
